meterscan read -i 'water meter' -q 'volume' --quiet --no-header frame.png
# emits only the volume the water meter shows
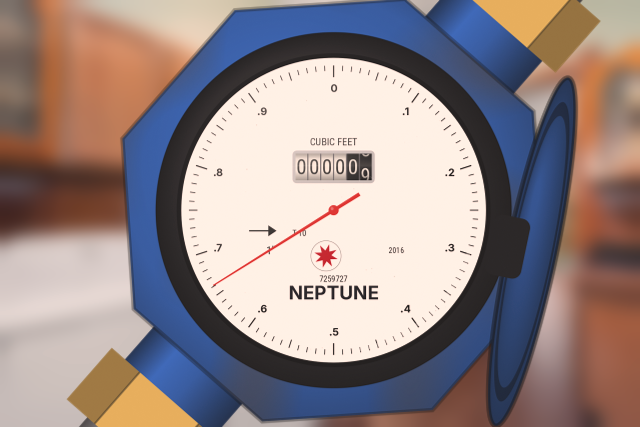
8.66 ft³
